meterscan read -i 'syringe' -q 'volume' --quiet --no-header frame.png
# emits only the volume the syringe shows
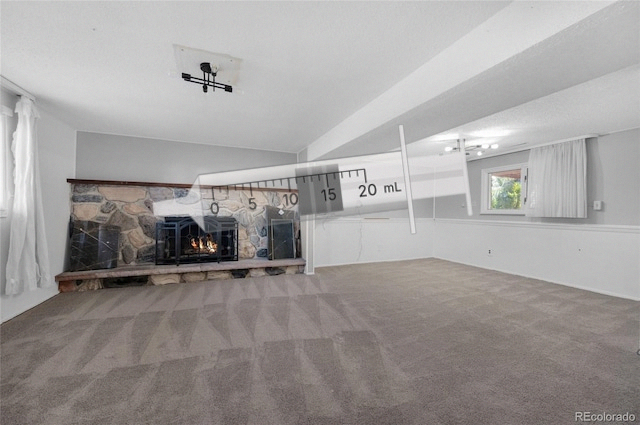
11 mL
